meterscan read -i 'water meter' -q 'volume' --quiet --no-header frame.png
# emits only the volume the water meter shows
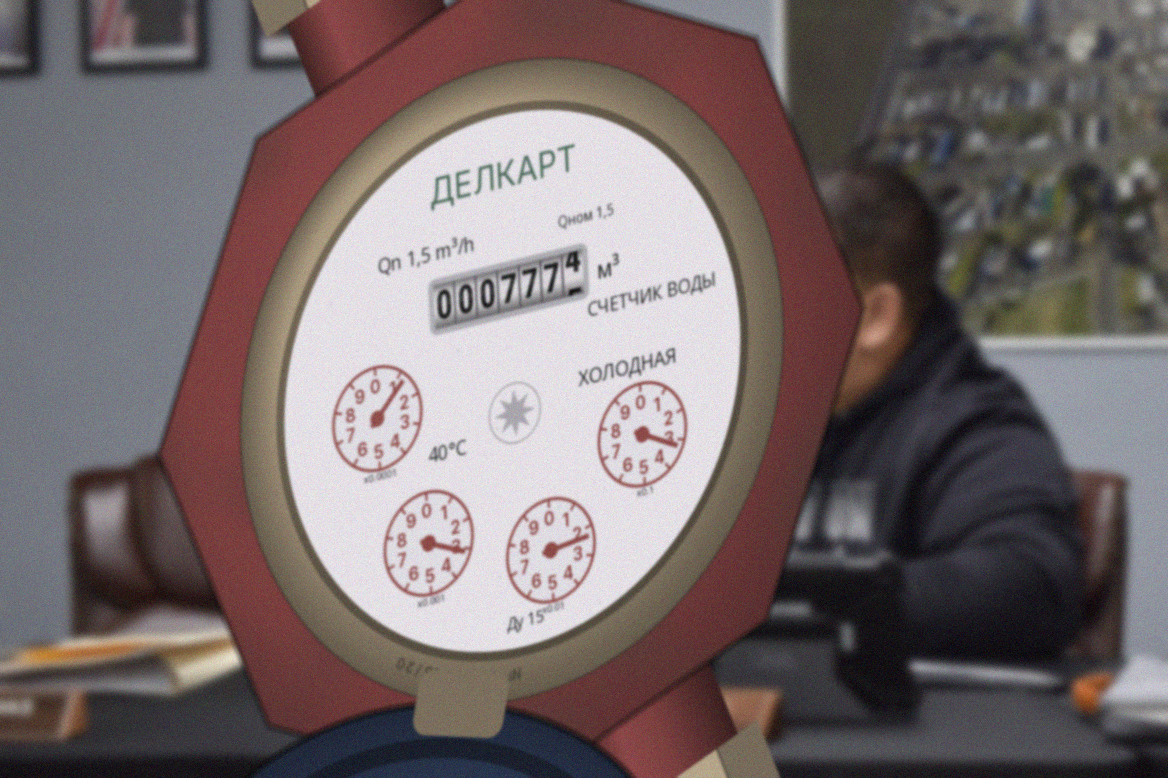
7774.3231 m³
